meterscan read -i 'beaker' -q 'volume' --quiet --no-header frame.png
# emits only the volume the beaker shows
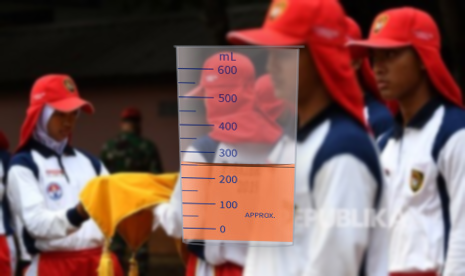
250 mL
